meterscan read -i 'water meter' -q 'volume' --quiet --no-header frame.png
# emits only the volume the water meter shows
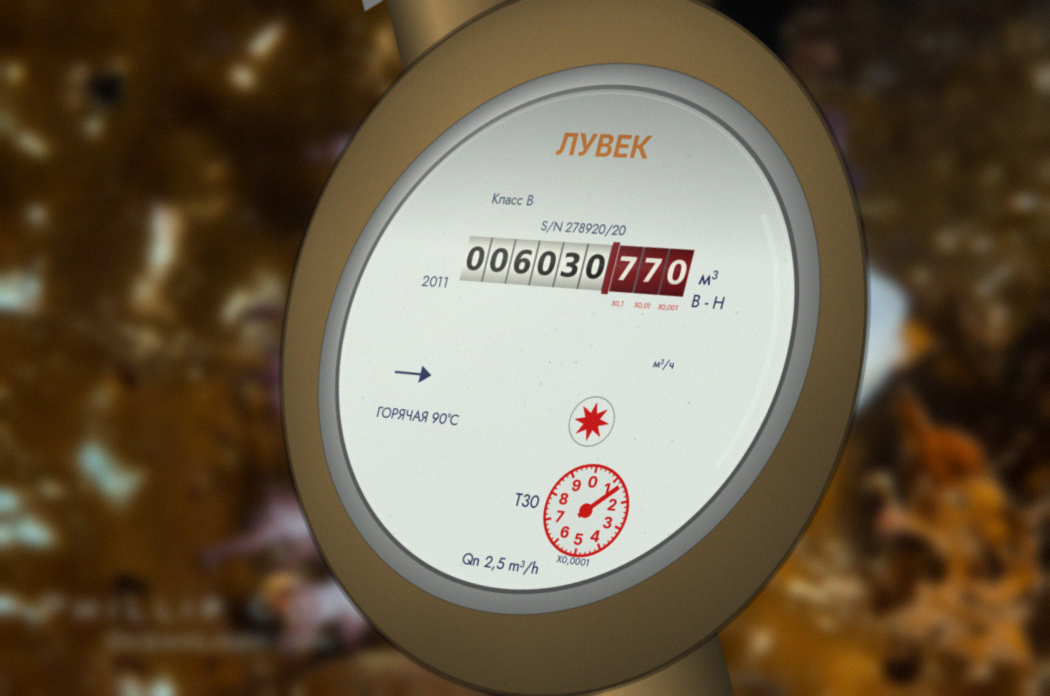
6030.7701 m³
